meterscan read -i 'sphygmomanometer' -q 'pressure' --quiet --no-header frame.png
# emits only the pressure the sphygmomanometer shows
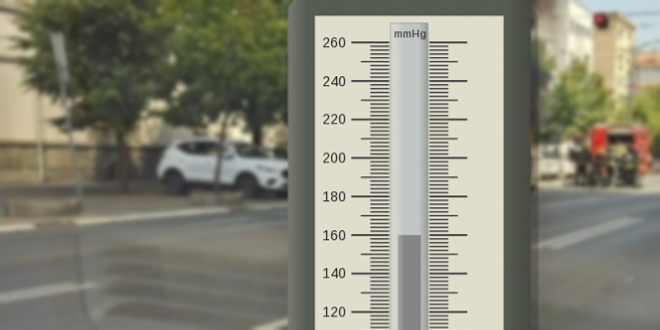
160 mmHg
